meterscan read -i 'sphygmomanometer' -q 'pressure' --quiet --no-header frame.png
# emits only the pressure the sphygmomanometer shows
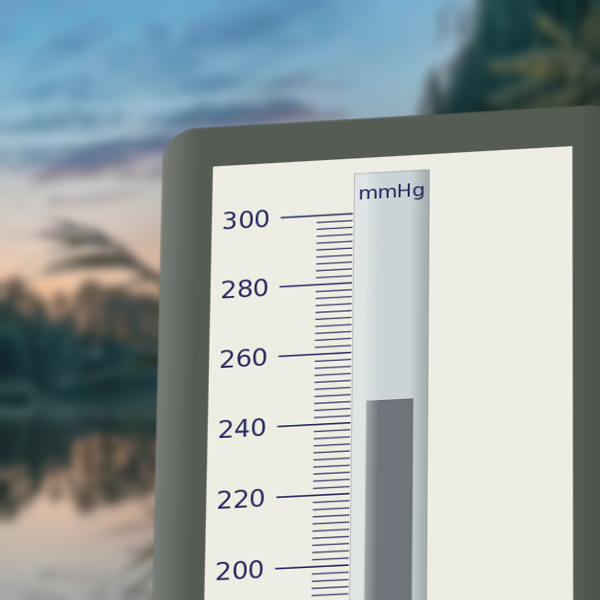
246 mmHg
